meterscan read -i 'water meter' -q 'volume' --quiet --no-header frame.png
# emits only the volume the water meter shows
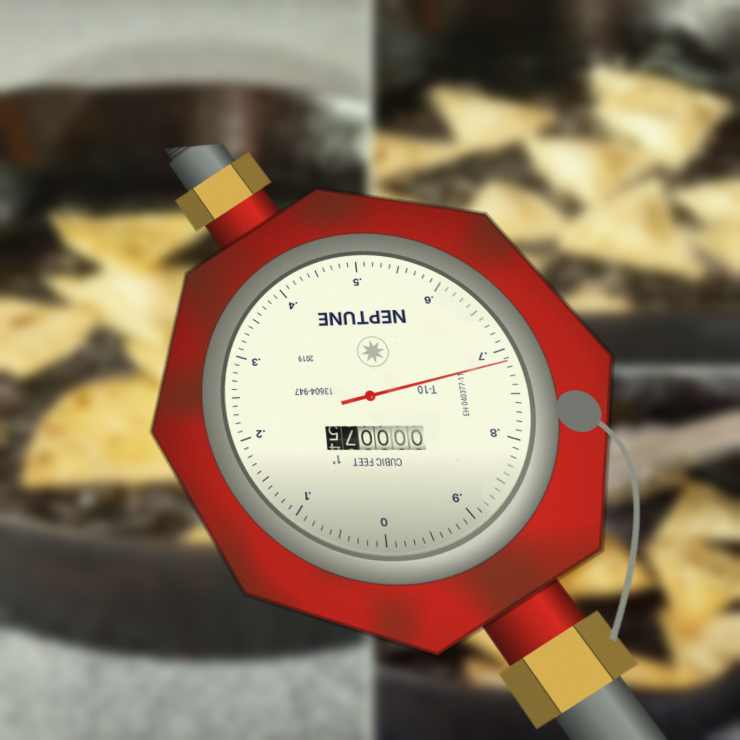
74.71 ft³
